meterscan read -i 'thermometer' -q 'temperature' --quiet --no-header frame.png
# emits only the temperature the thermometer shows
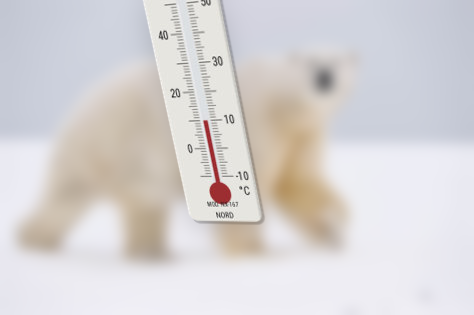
10 °C
